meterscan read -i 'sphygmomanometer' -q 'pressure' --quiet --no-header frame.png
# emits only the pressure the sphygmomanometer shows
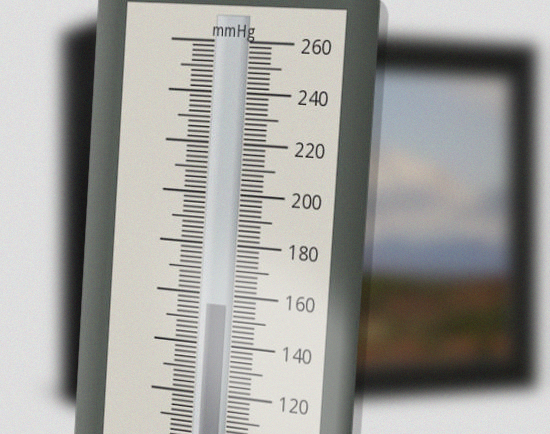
156 mmHg
